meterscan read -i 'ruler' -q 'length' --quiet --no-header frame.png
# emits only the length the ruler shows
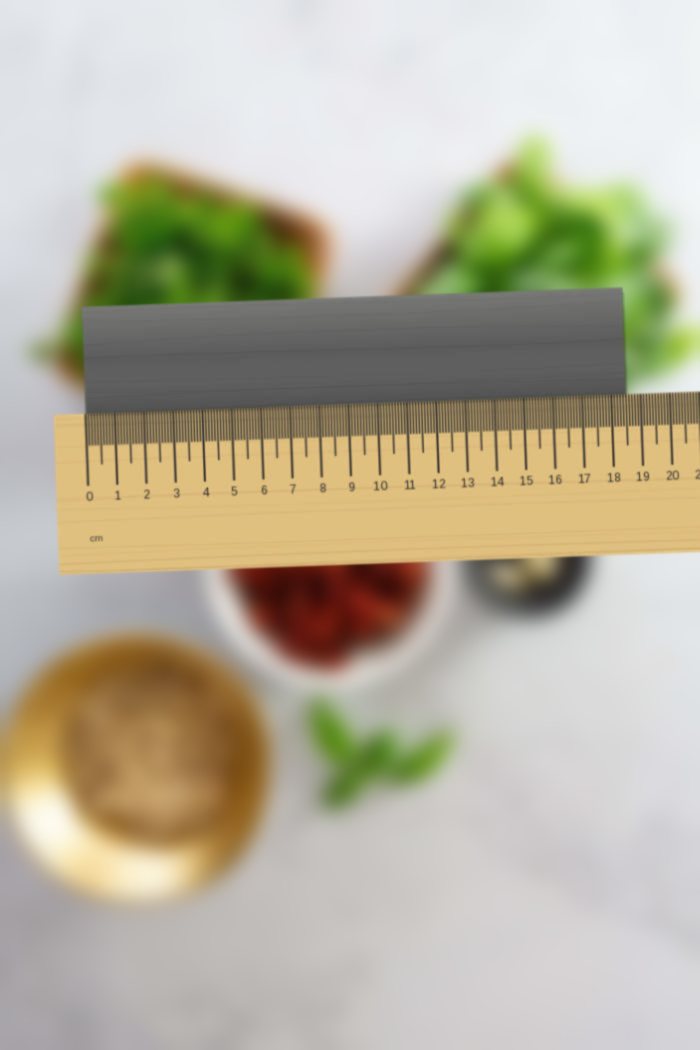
18.5 cm
